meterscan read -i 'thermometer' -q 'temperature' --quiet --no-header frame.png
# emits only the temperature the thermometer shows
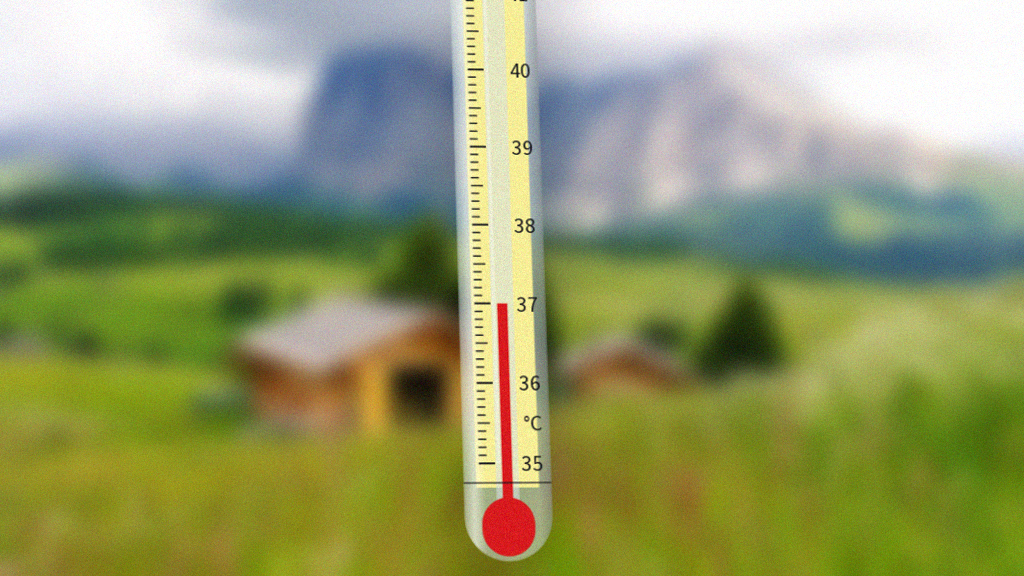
37 °C
